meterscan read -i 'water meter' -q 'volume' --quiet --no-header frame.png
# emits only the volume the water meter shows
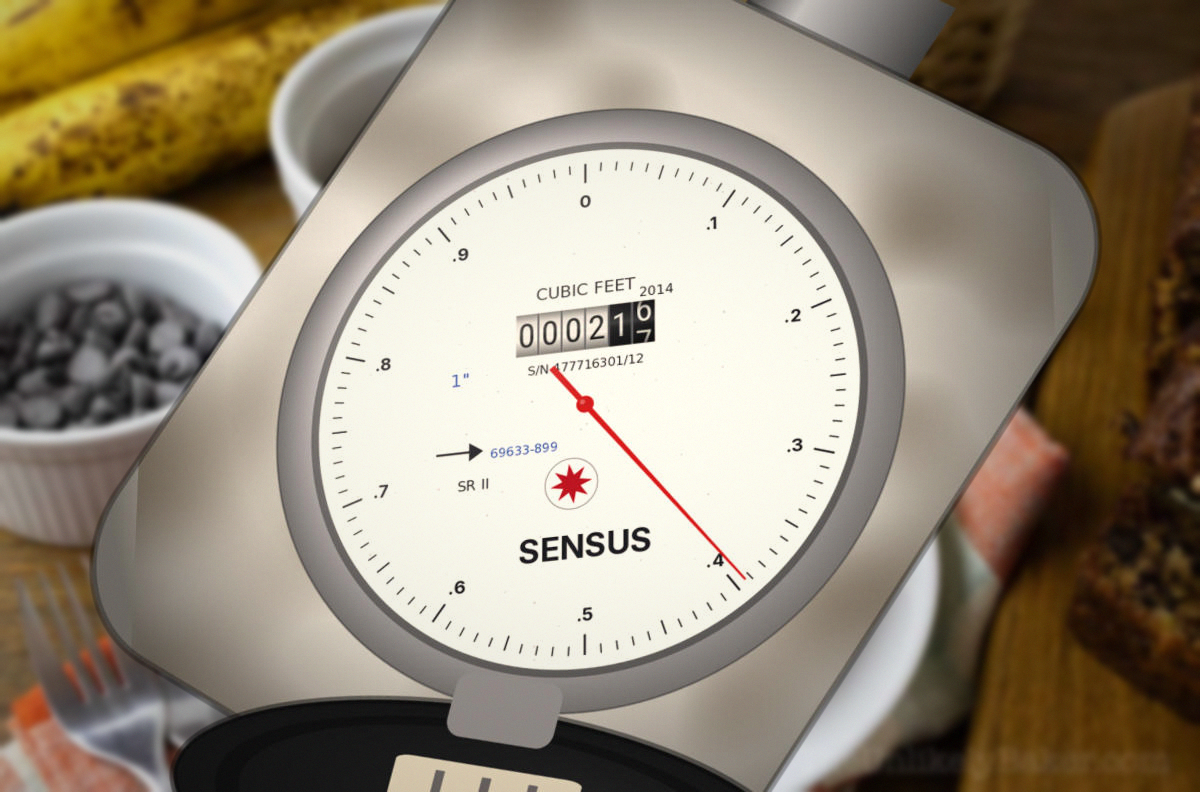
216.39 ft³
